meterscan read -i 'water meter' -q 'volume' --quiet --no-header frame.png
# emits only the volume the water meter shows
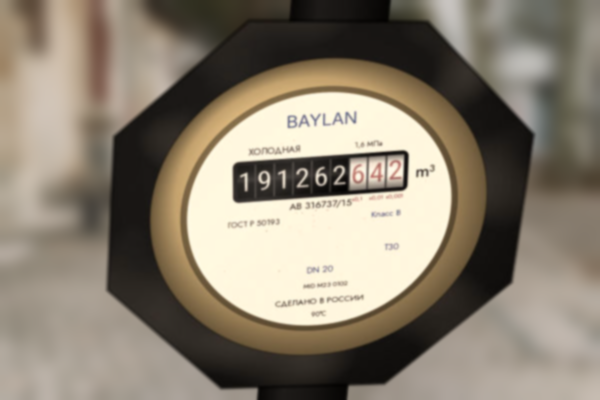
191262.642 m³
